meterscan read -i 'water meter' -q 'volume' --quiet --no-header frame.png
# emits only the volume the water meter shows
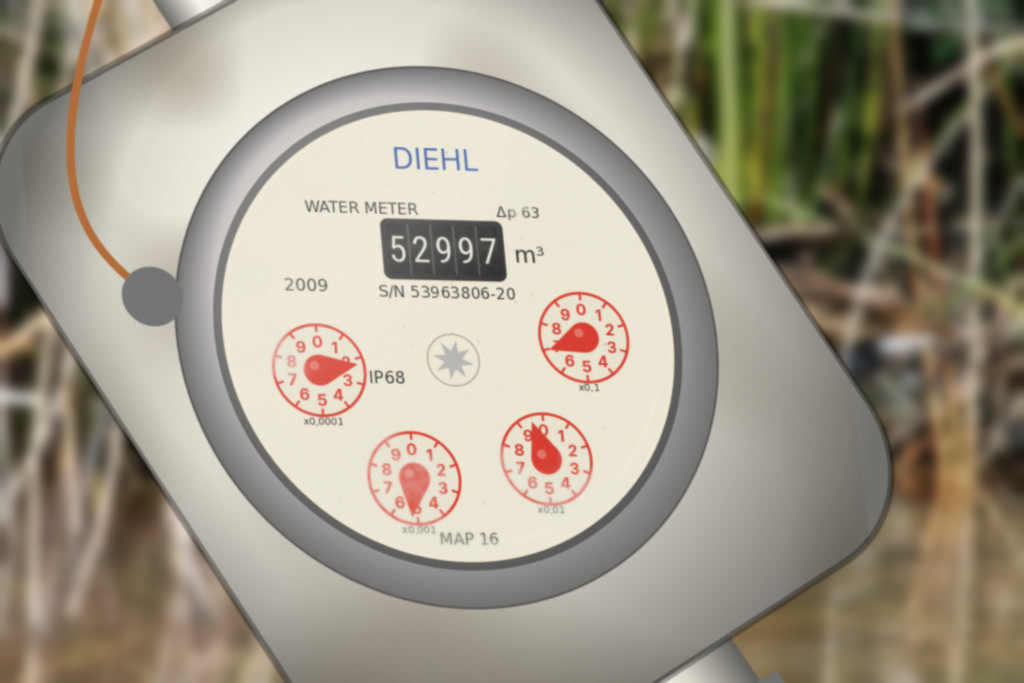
52997.6952 m³
